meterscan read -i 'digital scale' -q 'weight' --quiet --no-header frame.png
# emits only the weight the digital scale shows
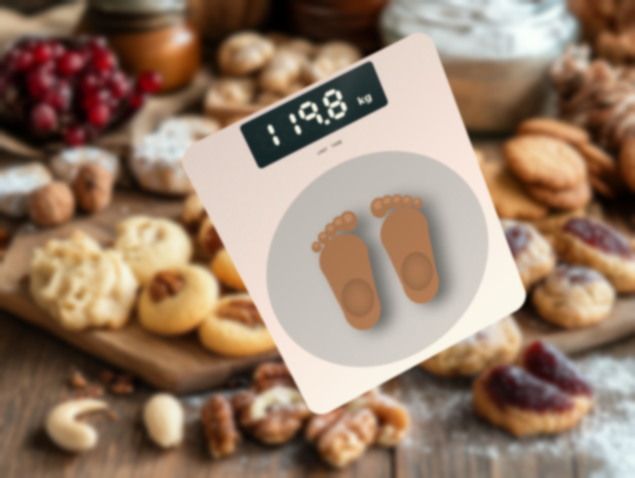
119.8 kg
